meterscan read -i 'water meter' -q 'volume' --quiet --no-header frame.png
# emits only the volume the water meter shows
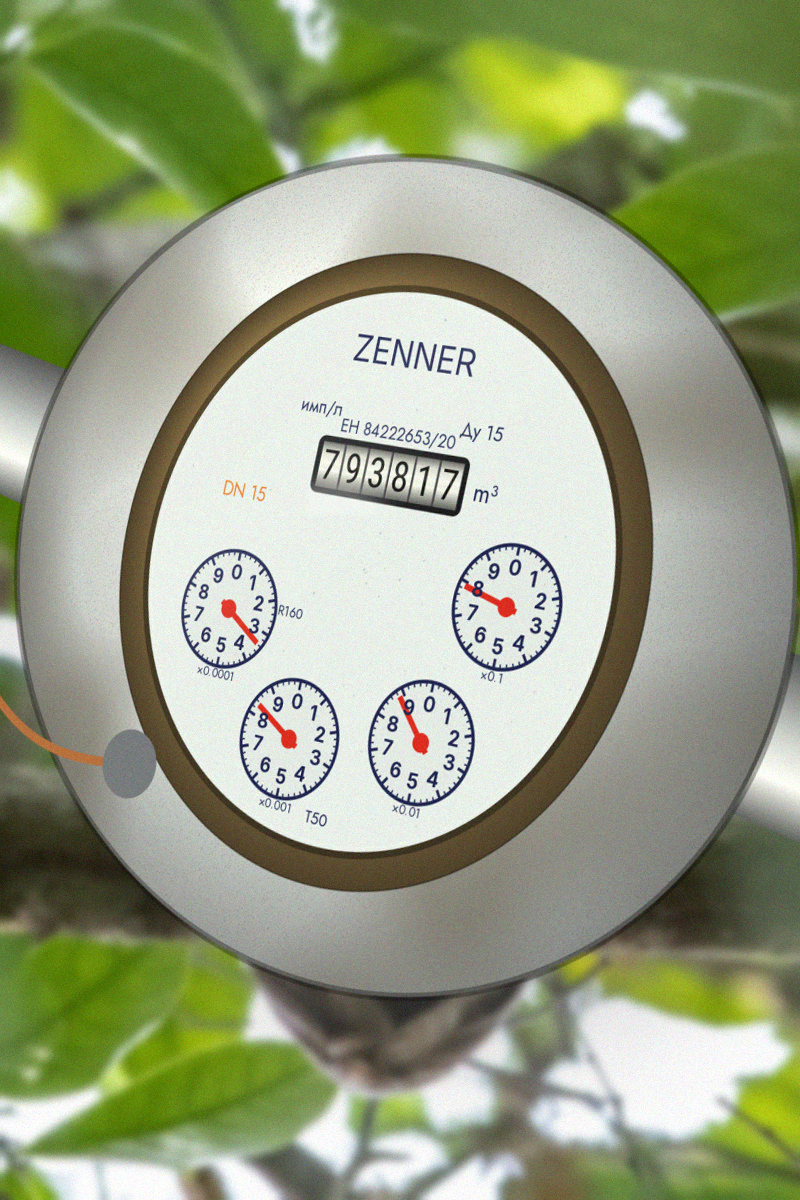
793817.7883 m³
